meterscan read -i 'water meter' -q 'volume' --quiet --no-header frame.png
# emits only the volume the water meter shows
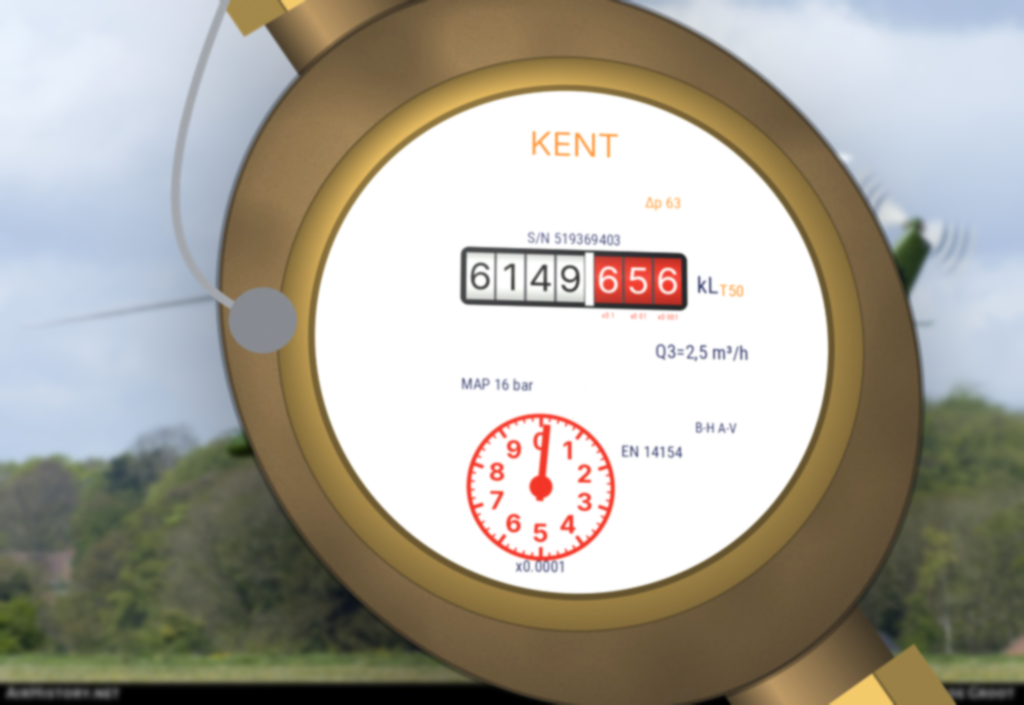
6149.6560 kL
